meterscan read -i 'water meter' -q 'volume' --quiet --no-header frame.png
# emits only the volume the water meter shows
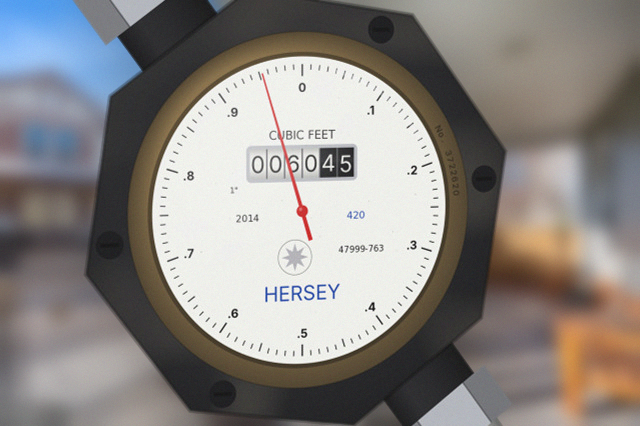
6044.95 ft³
